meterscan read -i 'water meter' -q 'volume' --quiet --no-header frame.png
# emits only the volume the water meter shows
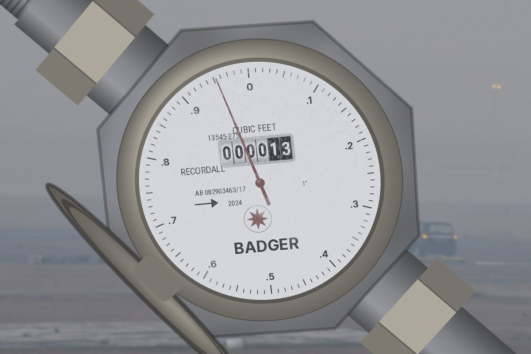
12.95 ft³
